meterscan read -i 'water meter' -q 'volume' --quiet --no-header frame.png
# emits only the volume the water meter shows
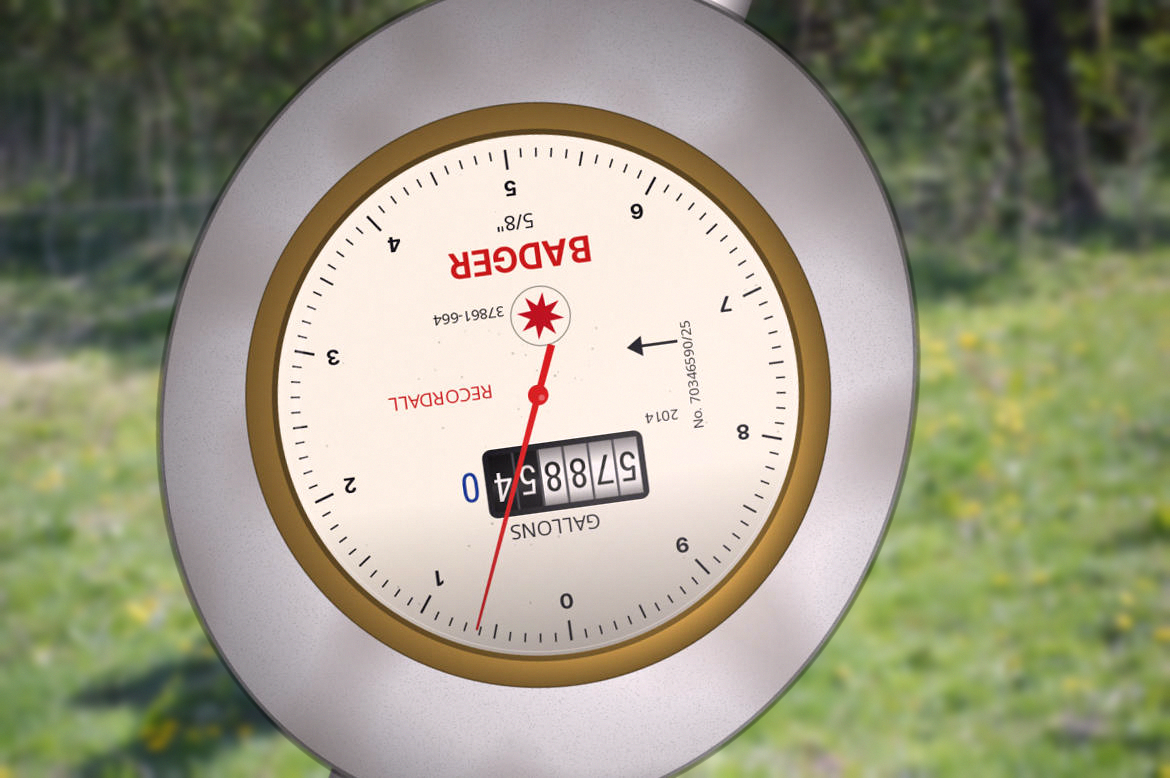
5788540.6 gal
